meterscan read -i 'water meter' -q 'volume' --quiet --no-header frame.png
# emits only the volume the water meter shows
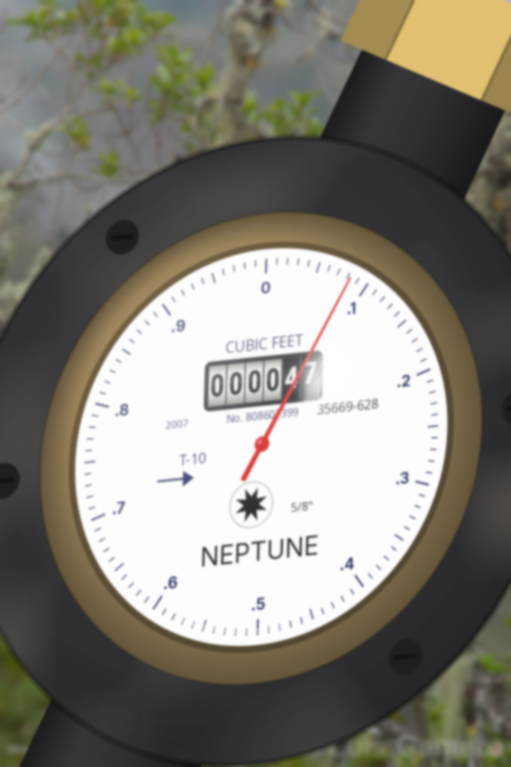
47.08 ft³
